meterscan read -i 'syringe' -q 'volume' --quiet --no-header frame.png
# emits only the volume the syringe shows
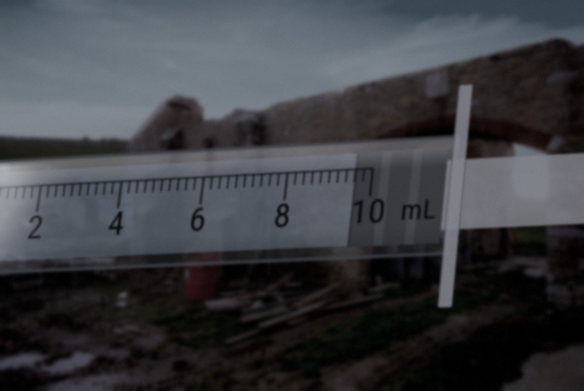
9.6 mL
